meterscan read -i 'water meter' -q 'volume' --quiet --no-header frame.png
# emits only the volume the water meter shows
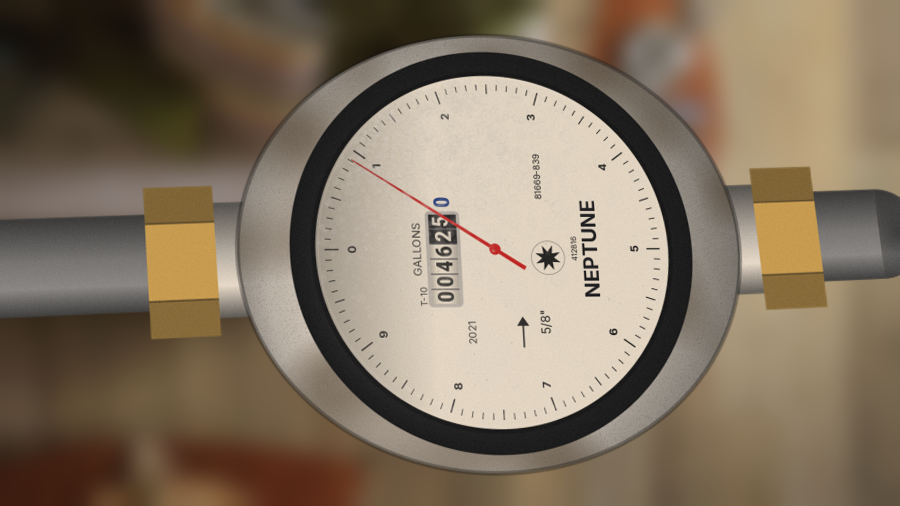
46250.9 gal
